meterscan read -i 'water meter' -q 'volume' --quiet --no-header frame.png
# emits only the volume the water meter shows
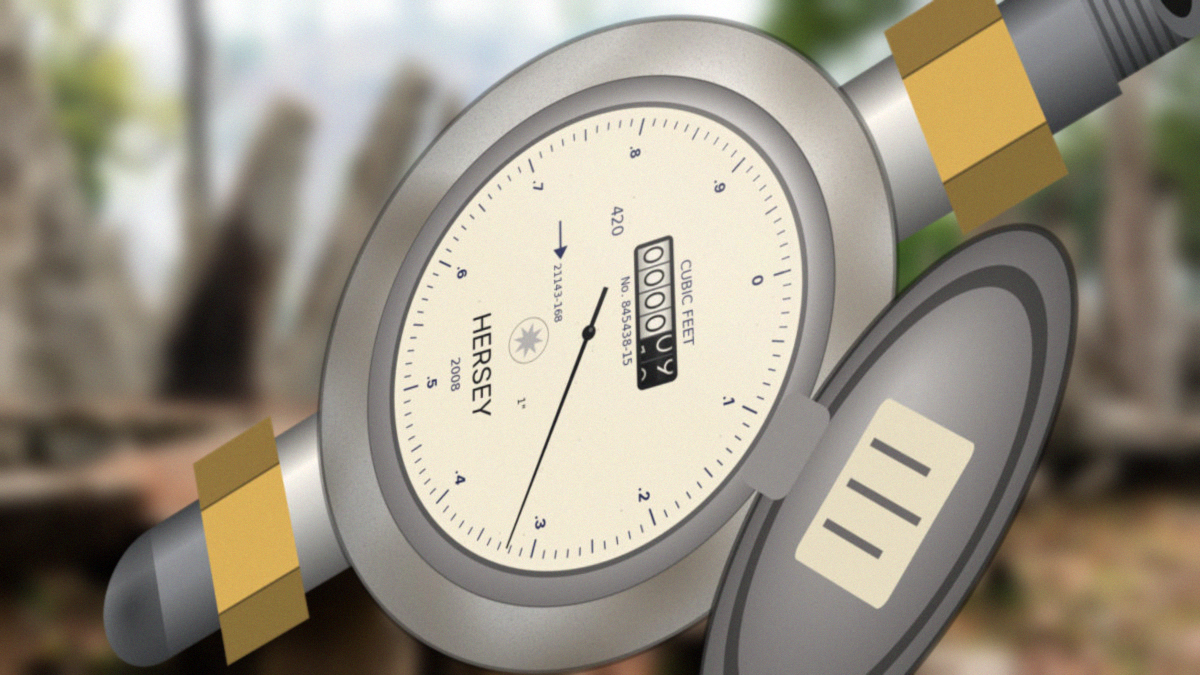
9.32 ft³
